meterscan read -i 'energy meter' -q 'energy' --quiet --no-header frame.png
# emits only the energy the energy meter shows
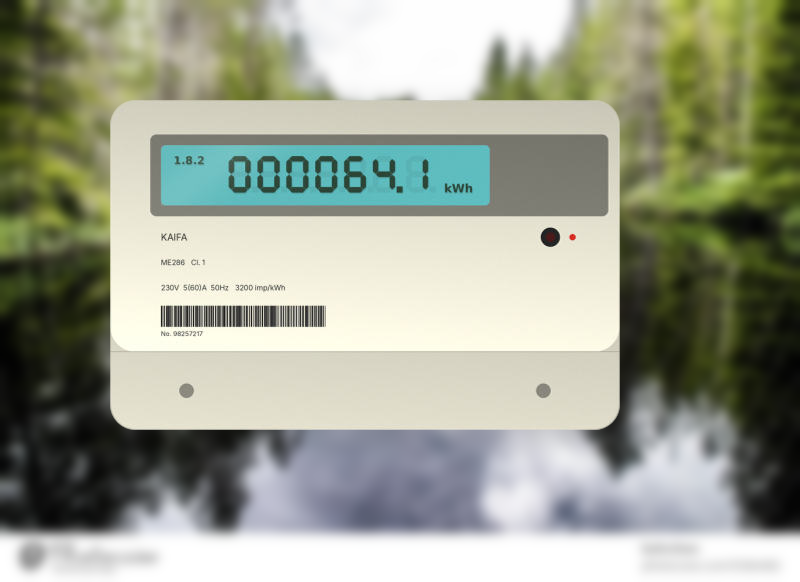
64.1 kWh
